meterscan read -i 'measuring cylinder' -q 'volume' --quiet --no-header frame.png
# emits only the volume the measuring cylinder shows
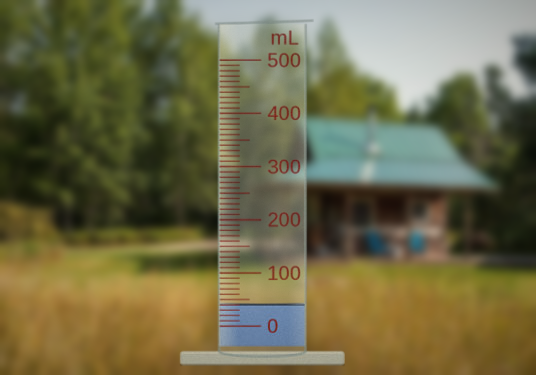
40 mL
